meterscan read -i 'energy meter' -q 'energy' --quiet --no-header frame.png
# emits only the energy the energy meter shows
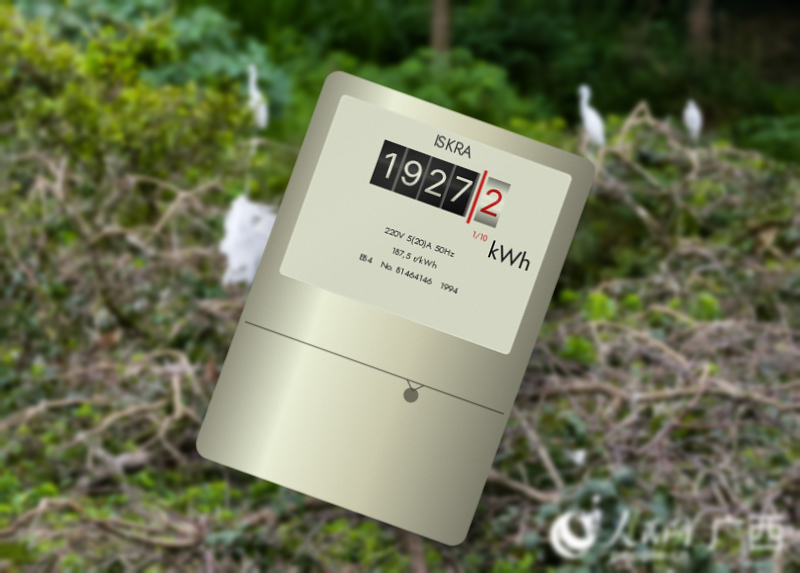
1927.2 kWh
